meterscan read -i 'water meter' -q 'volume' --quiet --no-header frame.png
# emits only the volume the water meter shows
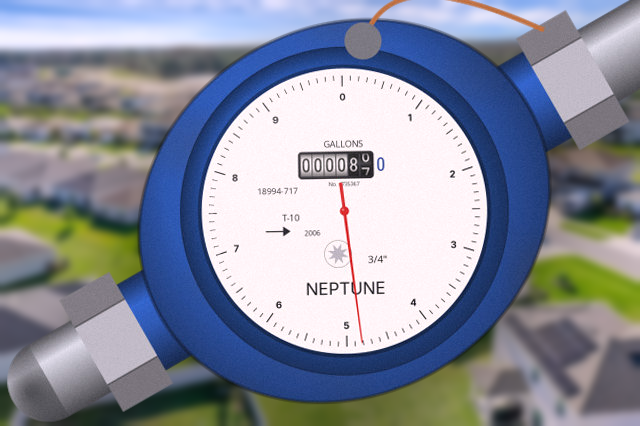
864.8 gal
